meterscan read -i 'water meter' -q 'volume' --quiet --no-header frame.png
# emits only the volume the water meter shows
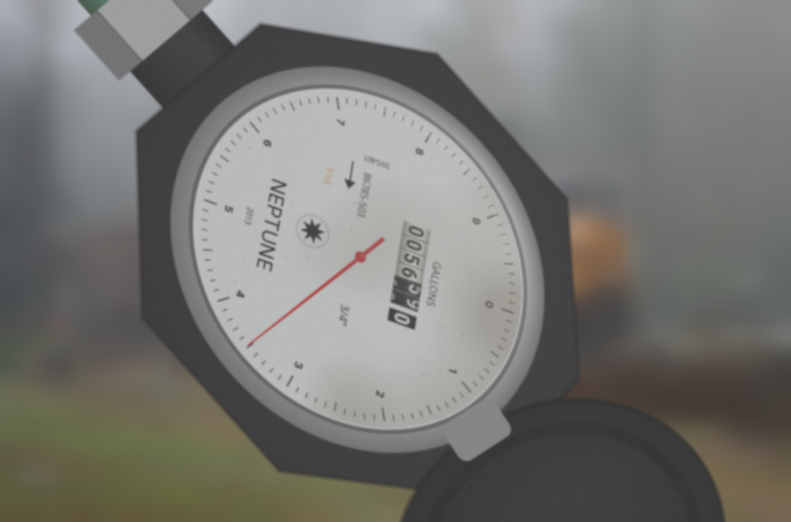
56593.5 gal
